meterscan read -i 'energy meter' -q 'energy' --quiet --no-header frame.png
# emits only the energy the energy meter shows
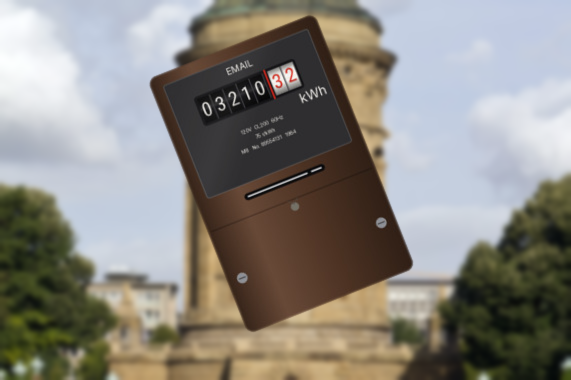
3210.32 kWh
